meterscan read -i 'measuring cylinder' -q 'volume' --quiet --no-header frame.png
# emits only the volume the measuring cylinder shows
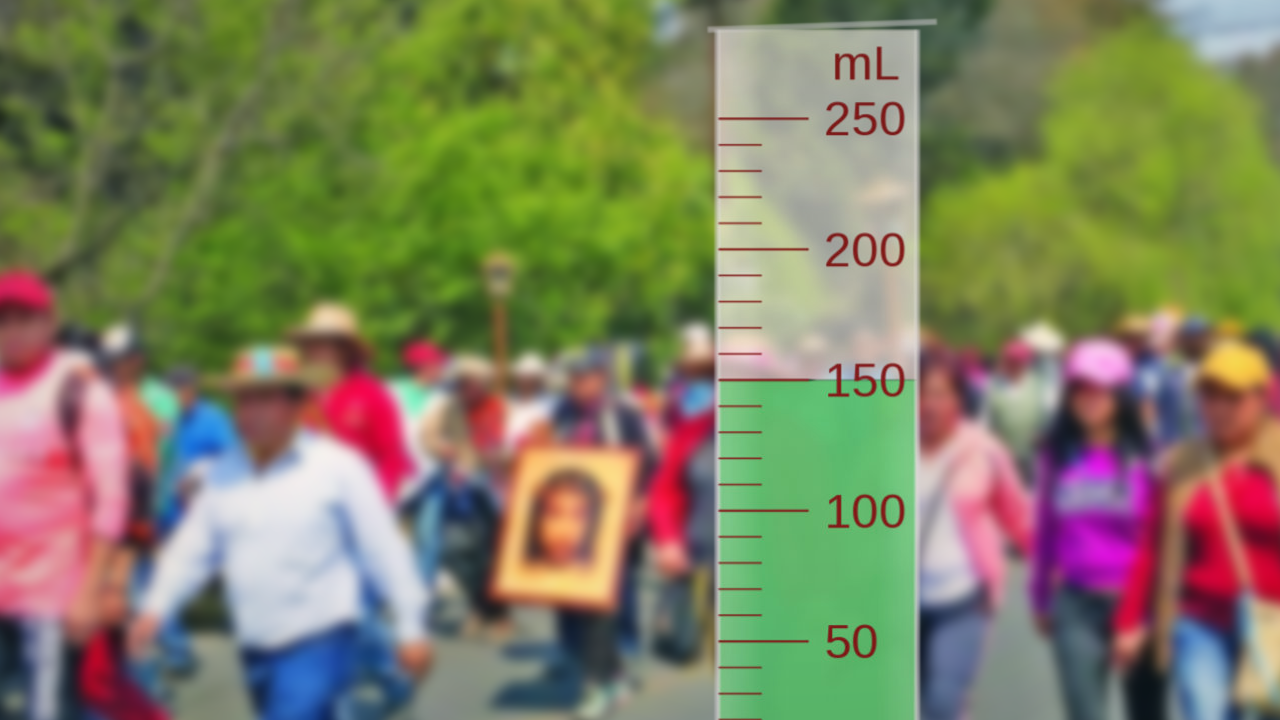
150 mL
